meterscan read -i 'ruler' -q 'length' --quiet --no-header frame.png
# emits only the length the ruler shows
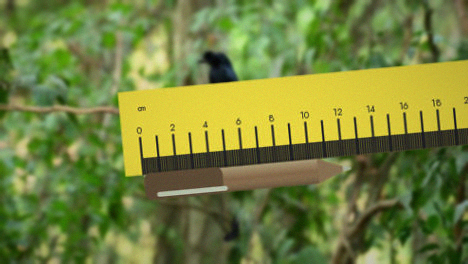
12.5 cm
